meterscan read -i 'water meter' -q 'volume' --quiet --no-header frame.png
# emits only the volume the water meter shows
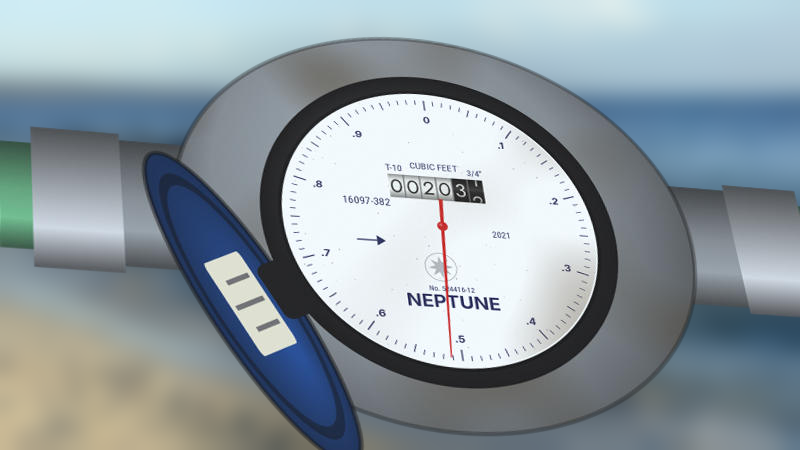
2031.51 ft³
